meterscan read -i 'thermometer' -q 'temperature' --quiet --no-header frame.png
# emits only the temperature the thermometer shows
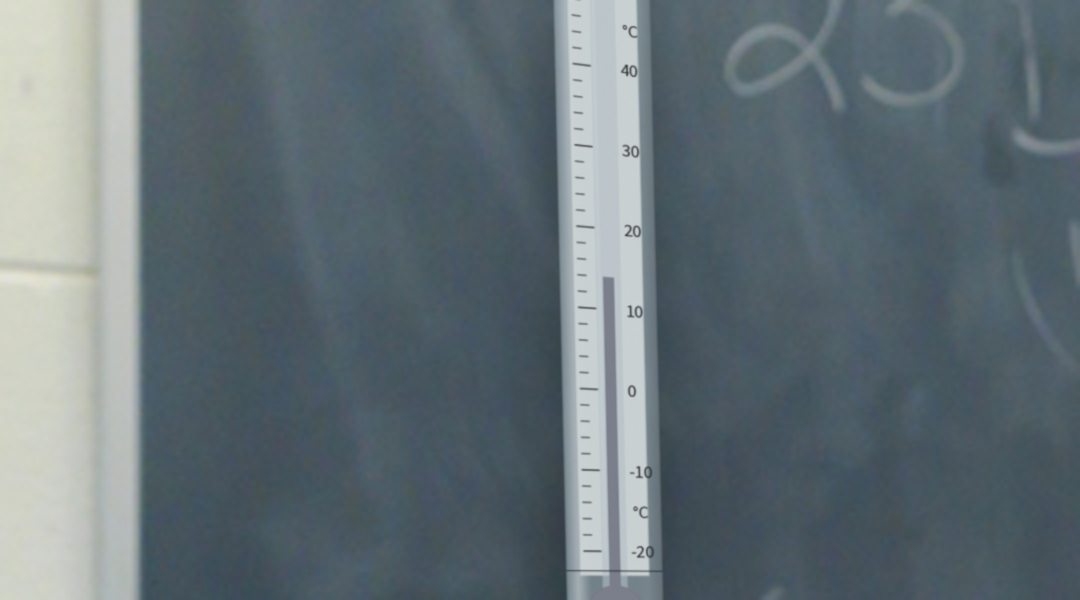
14 °C
